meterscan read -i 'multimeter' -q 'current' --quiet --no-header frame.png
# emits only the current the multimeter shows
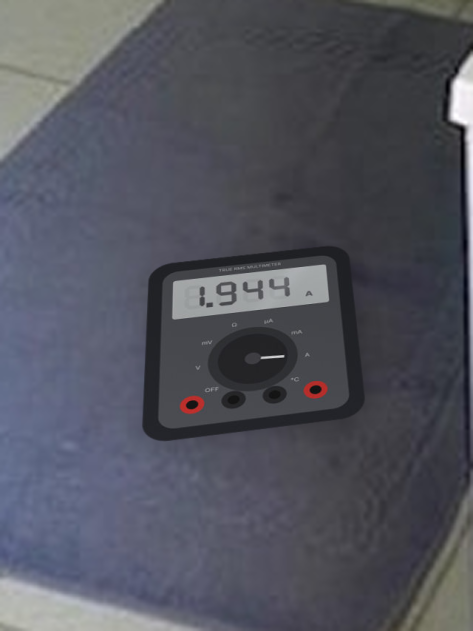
1.944 A
